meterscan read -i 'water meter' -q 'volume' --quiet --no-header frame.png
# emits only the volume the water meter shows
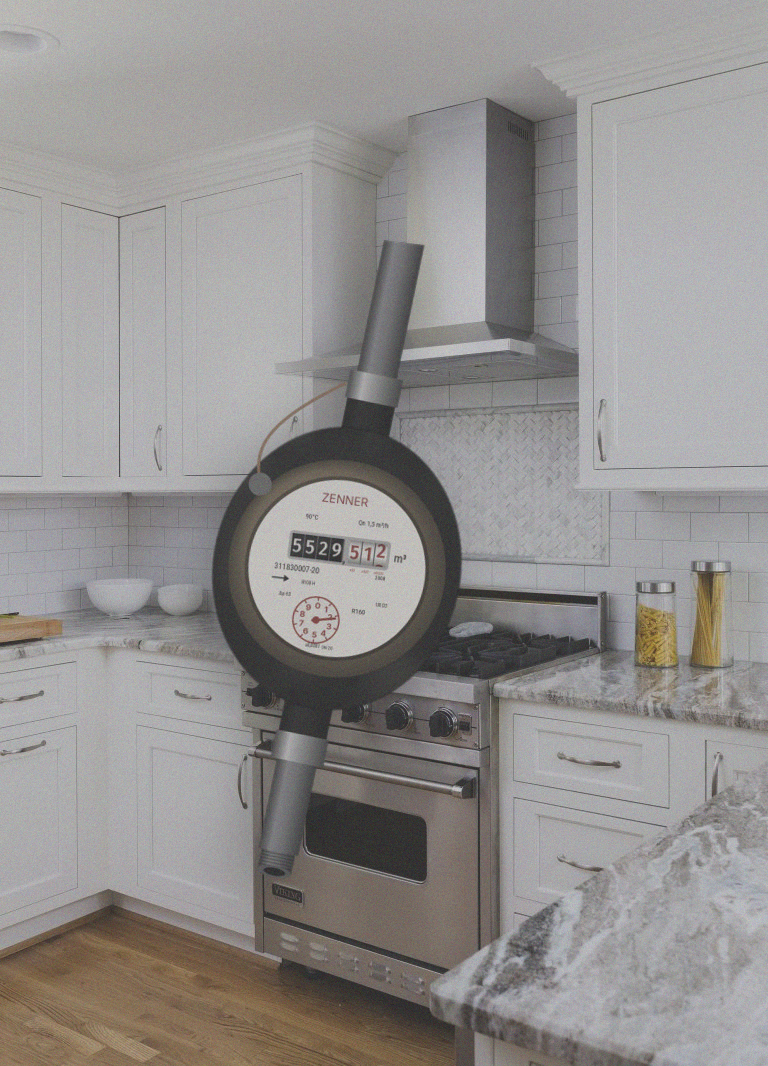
5529.5122 m³
